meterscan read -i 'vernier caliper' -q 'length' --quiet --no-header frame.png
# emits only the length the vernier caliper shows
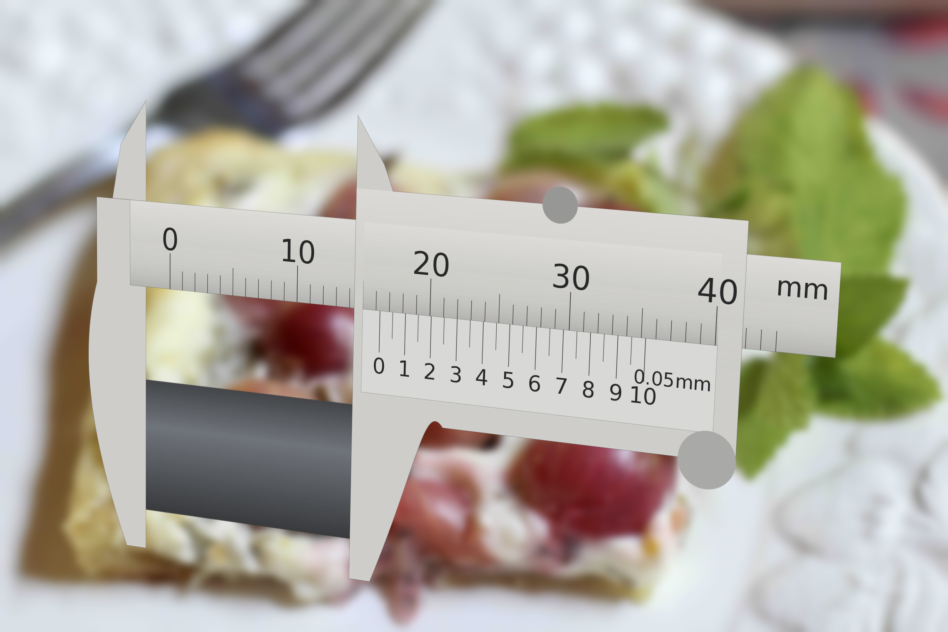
16.3 mm
